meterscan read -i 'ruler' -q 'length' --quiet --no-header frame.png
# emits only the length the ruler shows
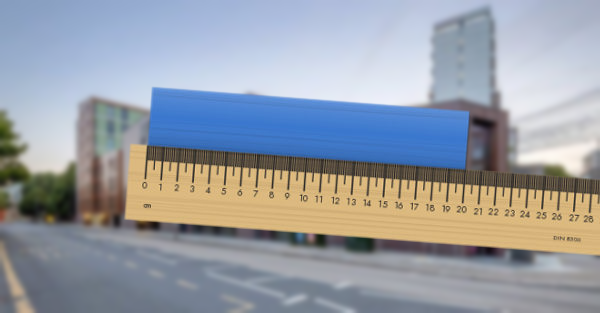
20 cm
